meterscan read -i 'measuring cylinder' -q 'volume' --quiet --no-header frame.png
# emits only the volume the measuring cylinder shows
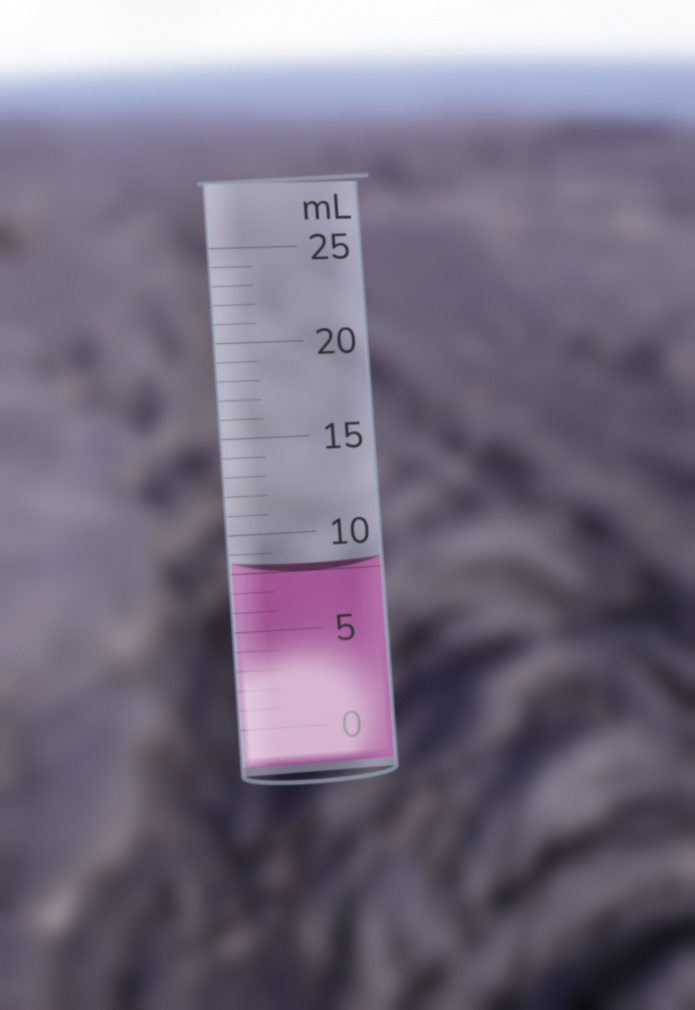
8 mL
